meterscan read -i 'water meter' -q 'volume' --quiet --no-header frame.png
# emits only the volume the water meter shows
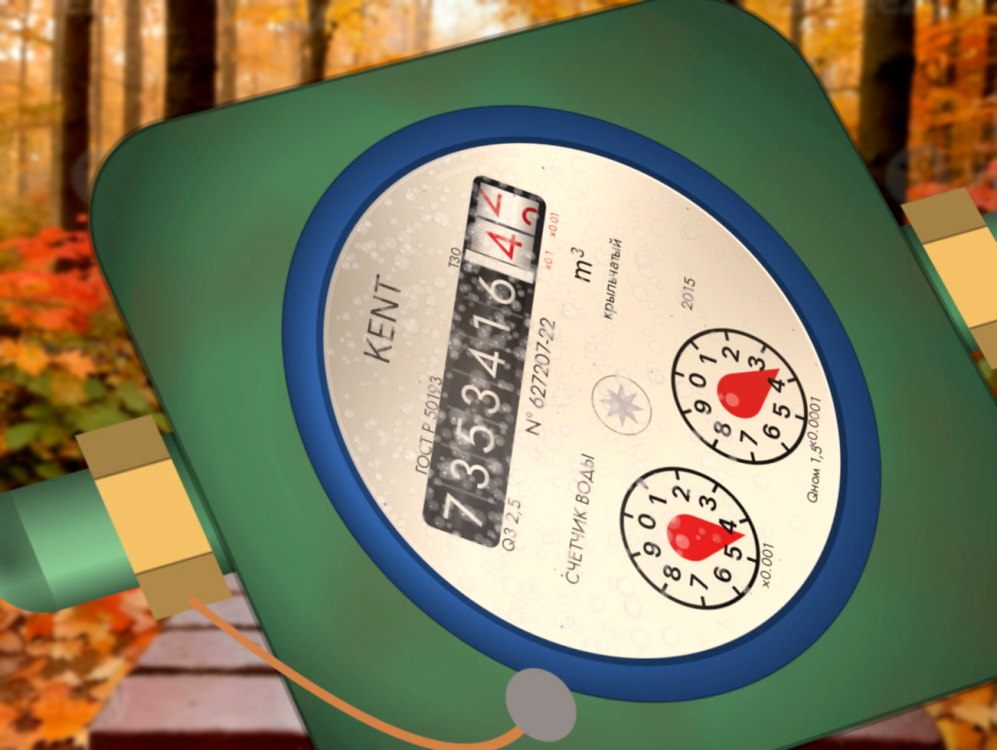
7353416.4243 m³
